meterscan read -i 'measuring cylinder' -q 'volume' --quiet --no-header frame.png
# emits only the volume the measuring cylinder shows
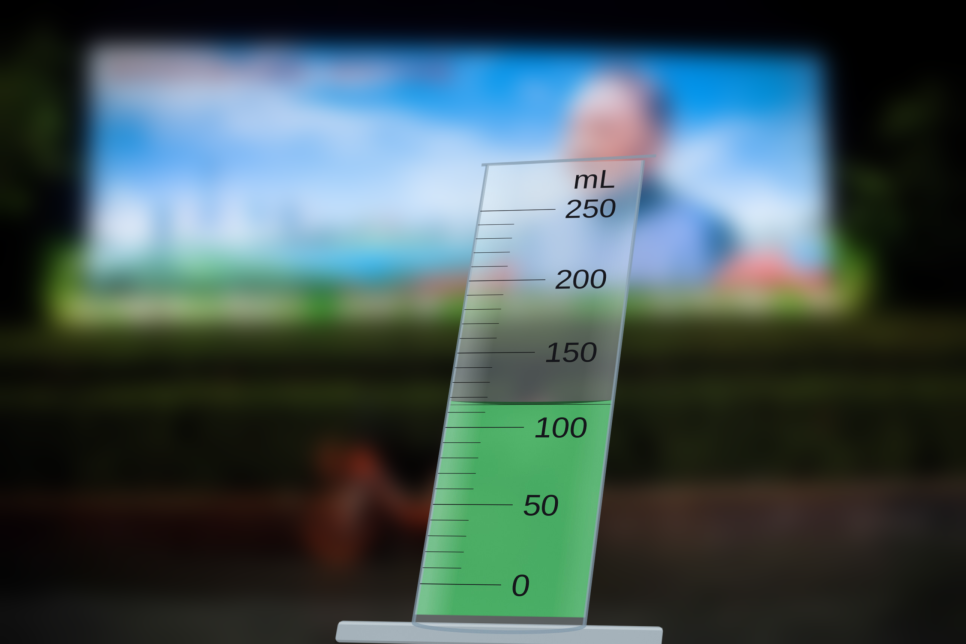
115 mL
